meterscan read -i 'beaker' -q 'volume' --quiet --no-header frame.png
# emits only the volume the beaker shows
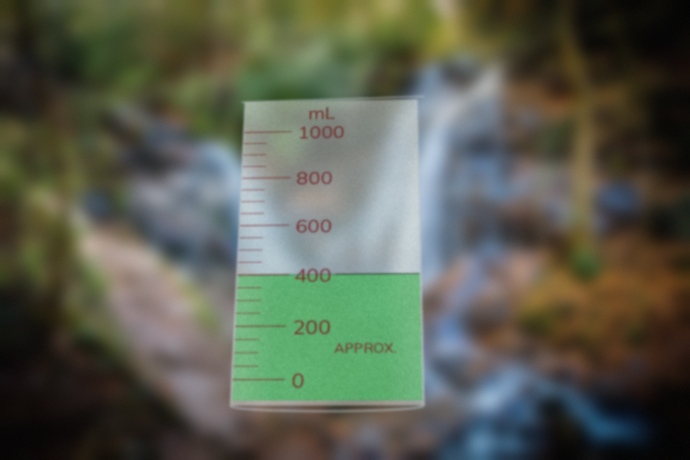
400 mL
